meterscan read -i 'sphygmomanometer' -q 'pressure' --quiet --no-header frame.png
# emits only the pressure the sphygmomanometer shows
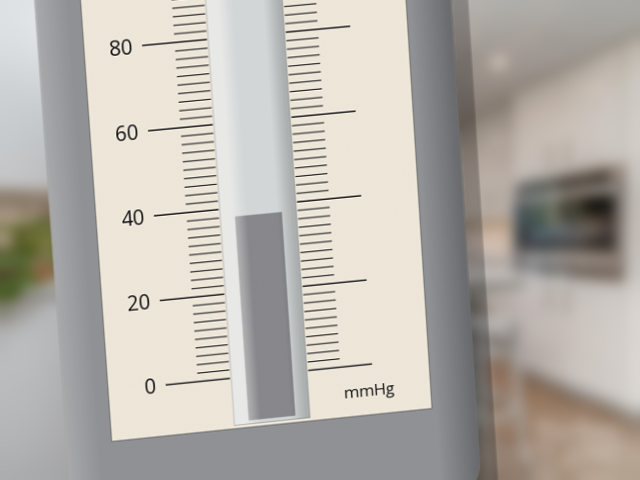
38 mmHg
